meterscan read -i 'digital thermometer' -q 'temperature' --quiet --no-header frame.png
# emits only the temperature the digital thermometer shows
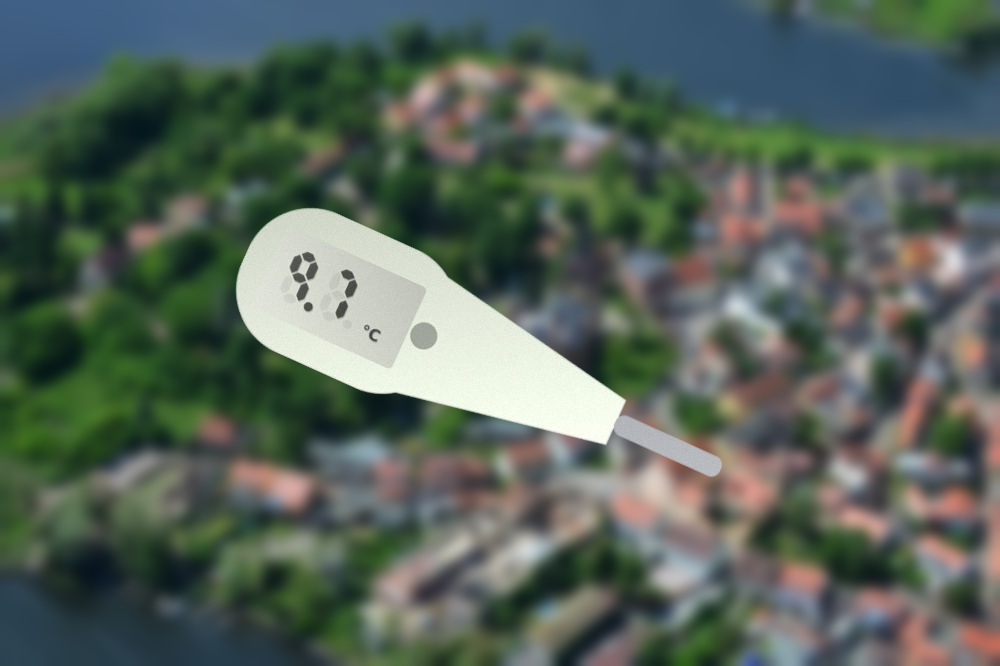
9.7 °C
